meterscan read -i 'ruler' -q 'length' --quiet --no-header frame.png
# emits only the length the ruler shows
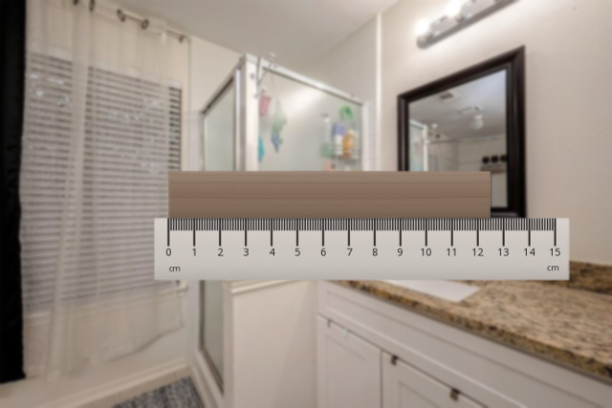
12.5 cm
